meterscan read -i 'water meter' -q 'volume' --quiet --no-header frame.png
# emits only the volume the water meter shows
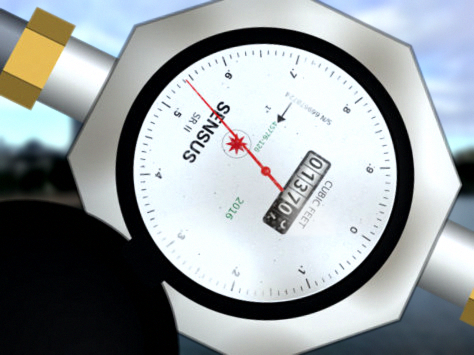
13703.54 ft³
